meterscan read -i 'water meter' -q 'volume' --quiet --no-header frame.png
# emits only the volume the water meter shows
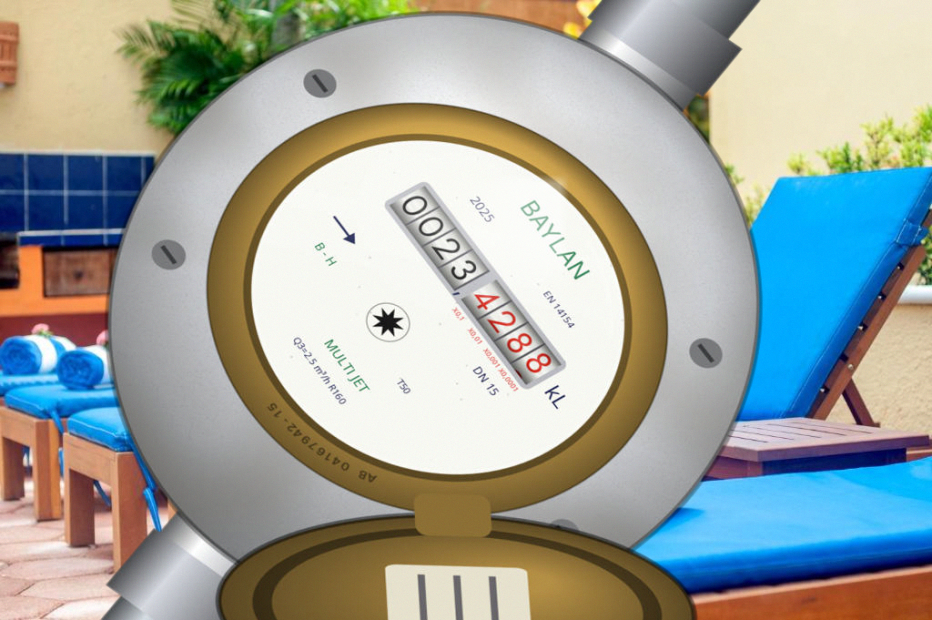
23.4288 kL
